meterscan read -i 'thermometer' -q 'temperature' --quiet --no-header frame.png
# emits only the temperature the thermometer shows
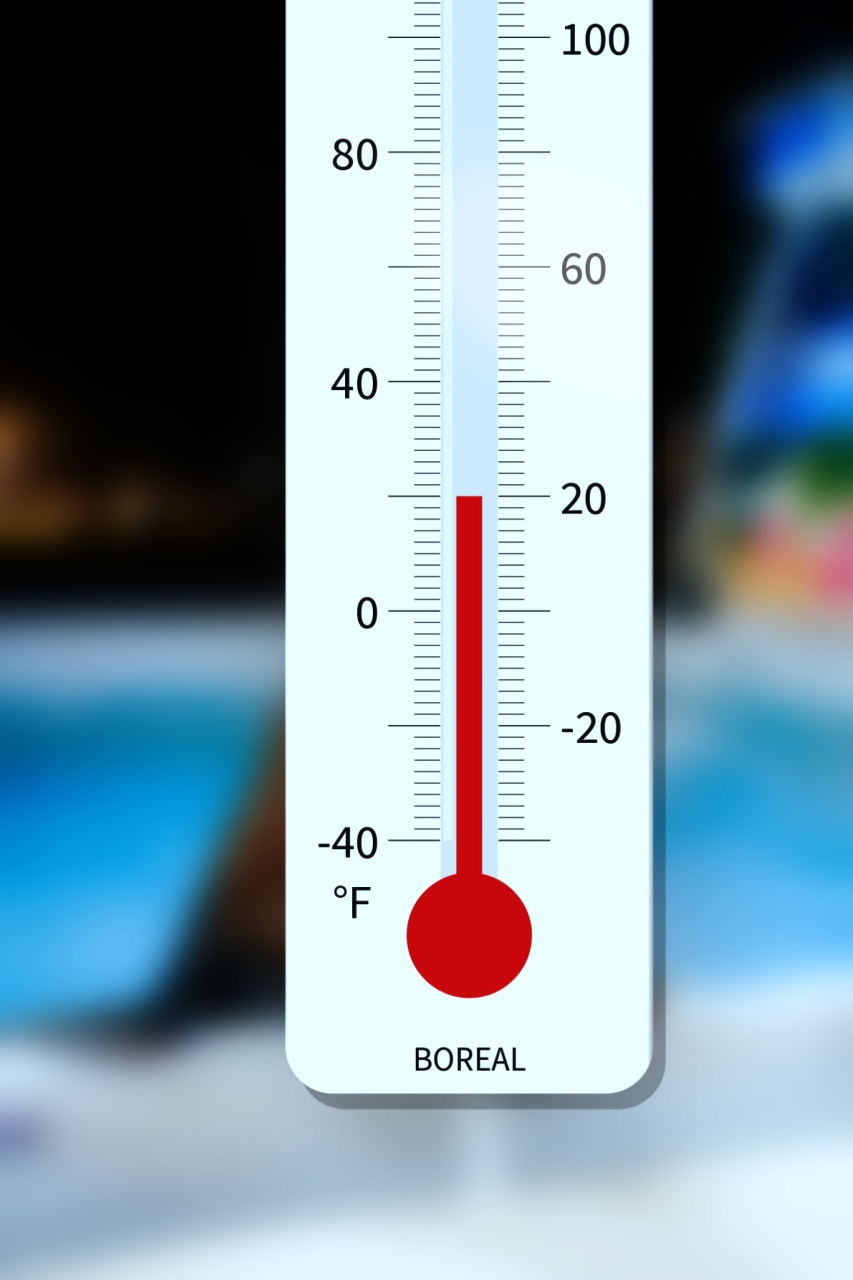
20 °F
